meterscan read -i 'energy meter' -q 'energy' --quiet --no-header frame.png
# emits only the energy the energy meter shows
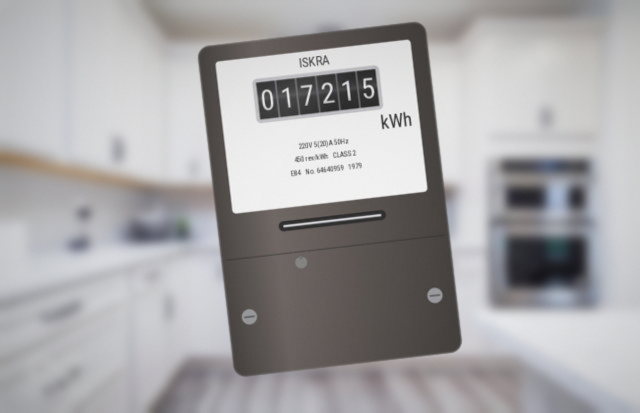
17215 kWh
